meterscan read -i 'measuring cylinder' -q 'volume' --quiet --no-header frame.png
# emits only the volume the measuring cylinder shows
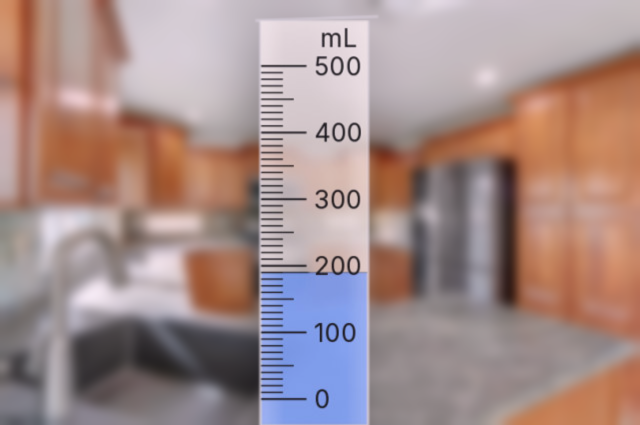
190 mL
